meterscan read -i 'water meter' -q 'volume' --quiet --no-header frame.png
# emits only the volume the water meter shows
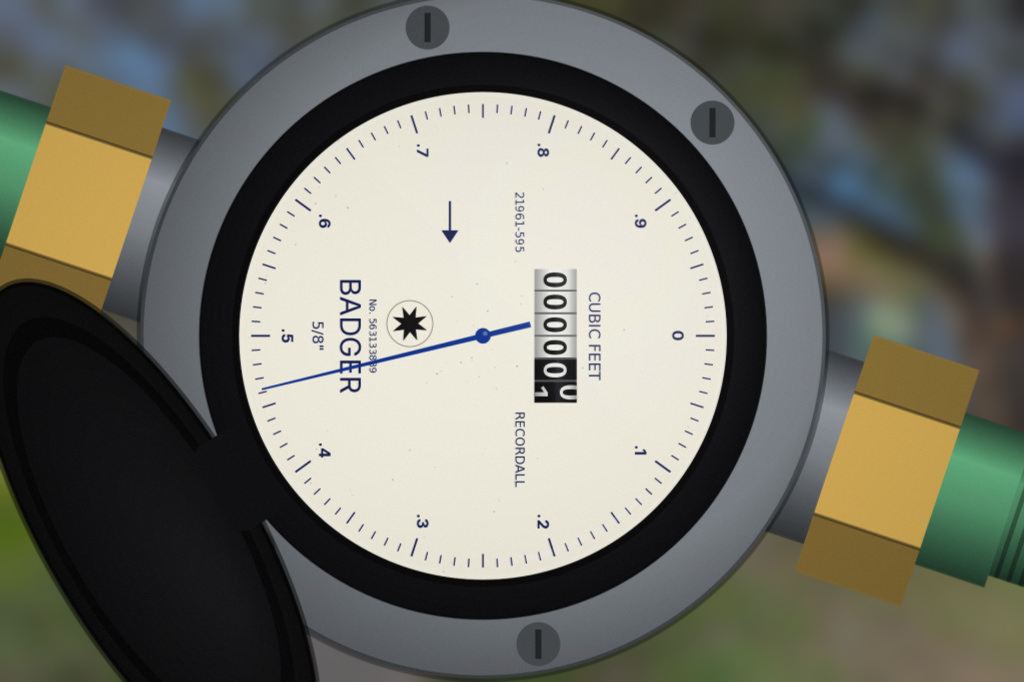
0.46 ft³
